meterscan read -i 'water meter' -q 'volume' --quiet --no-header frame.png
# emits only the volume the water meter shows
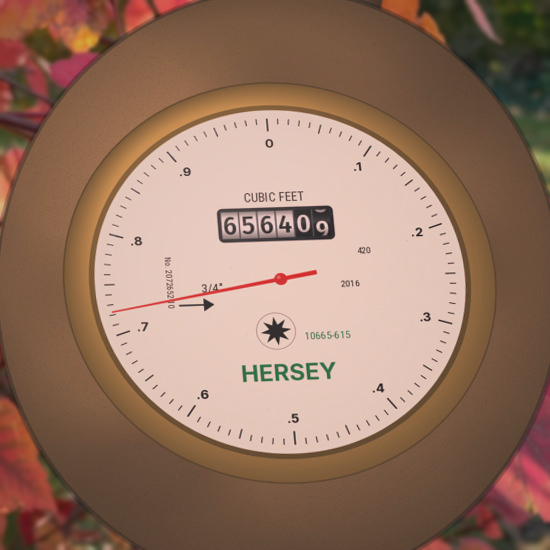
656408.72 ft³
